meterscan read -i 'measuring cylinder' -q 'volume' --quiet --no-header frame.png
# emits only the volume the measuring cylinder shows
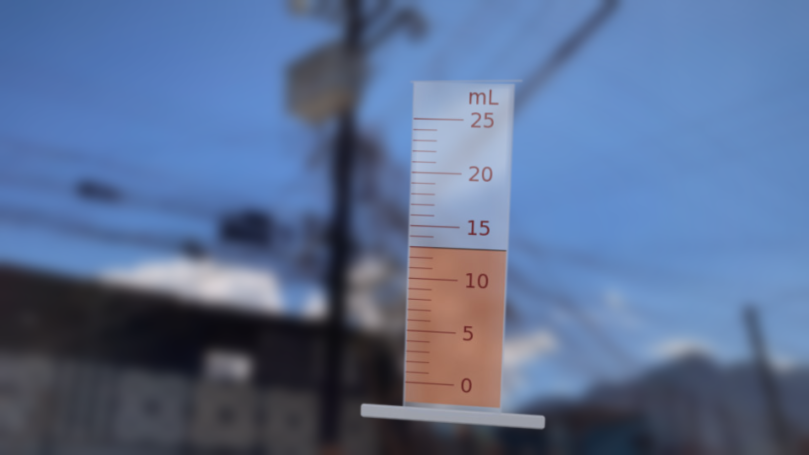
13 mL
